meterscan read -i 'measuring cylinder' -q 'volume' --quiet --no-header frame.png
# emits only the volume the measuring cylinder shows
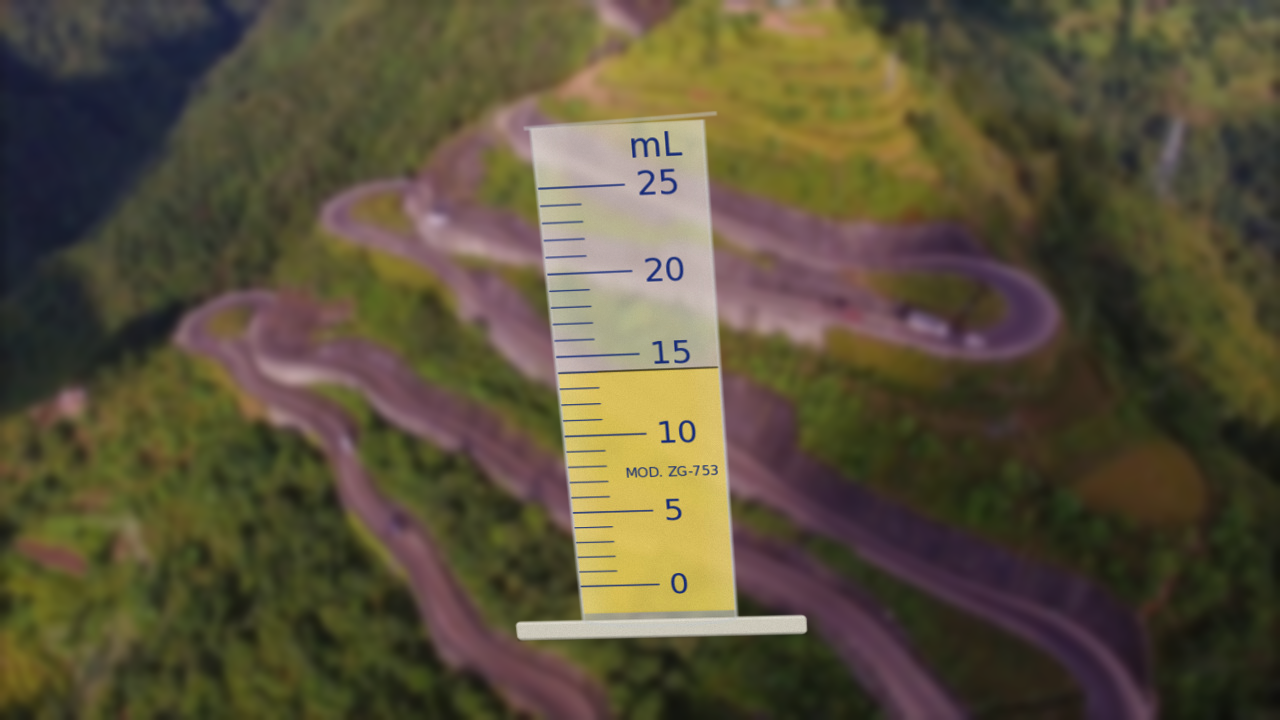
14 mL
